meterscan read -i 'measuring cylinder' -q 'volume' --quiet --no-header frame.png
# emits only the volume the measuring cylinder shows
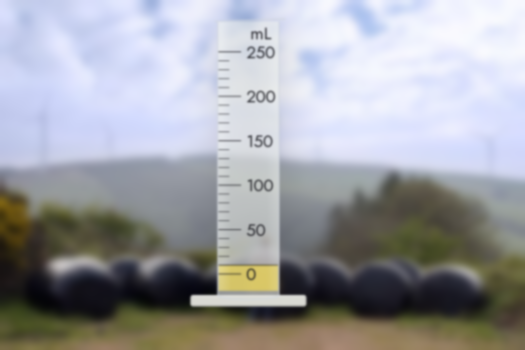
10 mL
